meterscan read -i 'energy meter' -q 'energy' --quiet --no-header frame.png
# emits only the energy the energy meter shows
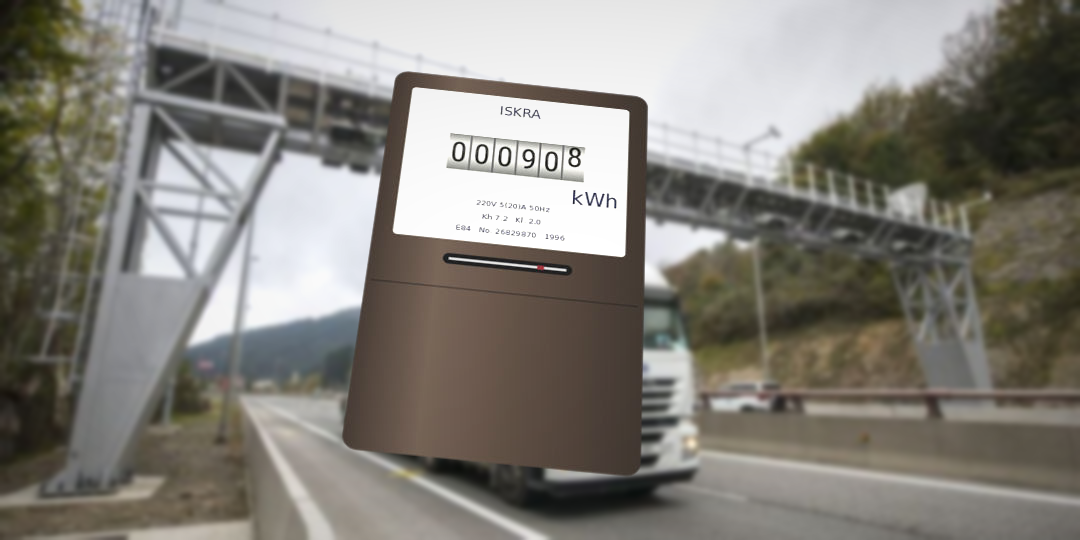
908 kWh
